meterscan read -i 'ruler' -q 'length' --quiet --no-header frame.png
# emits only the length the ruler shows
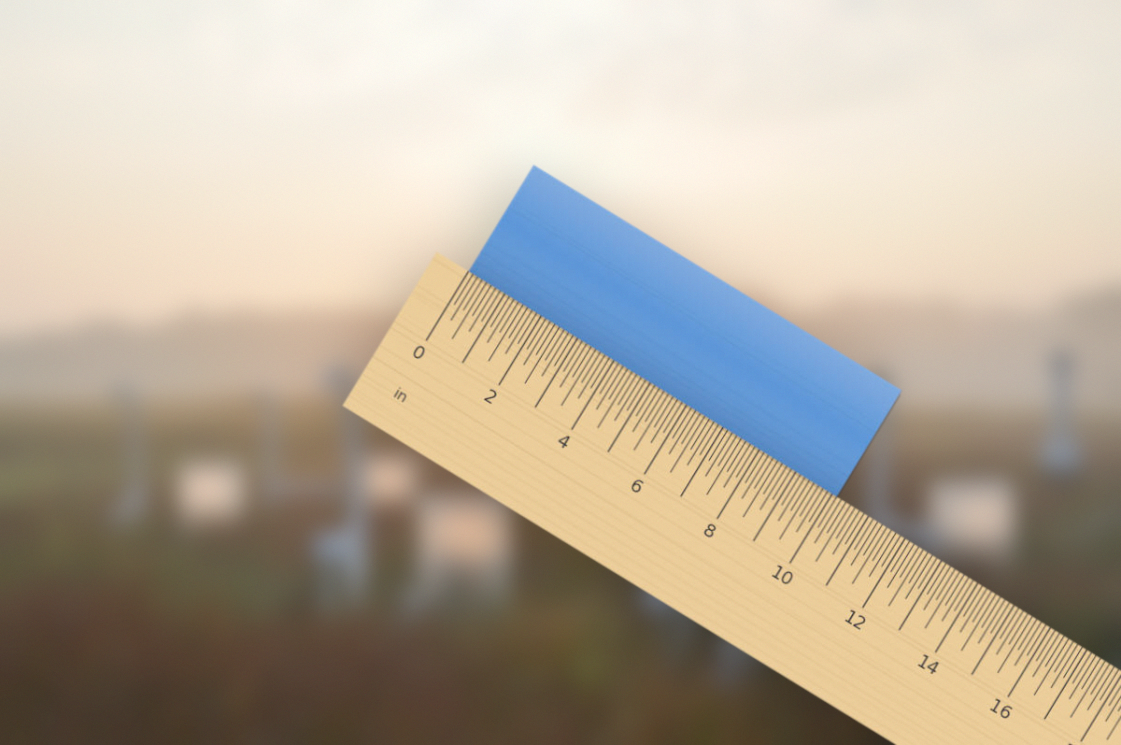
10.125 in
